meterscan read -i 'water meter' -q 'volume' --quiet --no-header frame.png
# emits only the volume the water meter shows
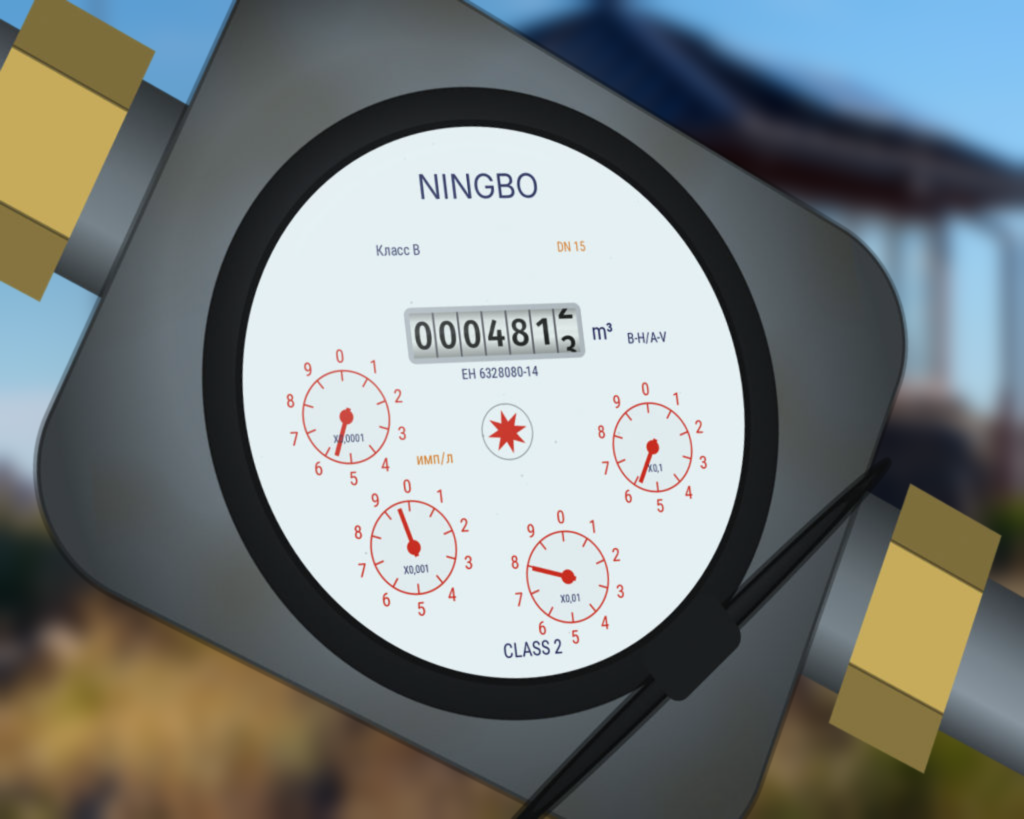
4812.5795 m³
